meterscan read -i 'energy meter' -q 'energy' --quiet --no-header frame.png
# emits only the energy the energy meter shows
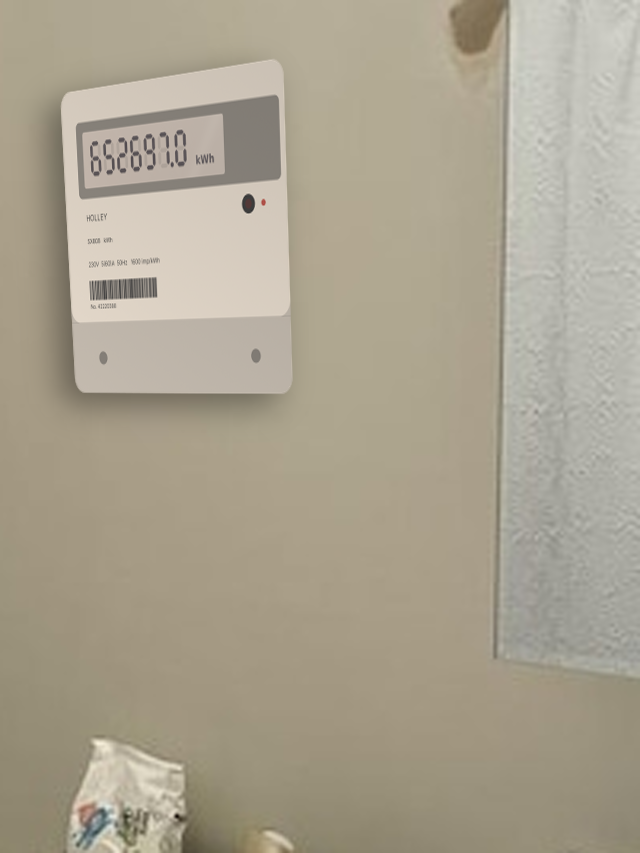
652697.0 kWh
